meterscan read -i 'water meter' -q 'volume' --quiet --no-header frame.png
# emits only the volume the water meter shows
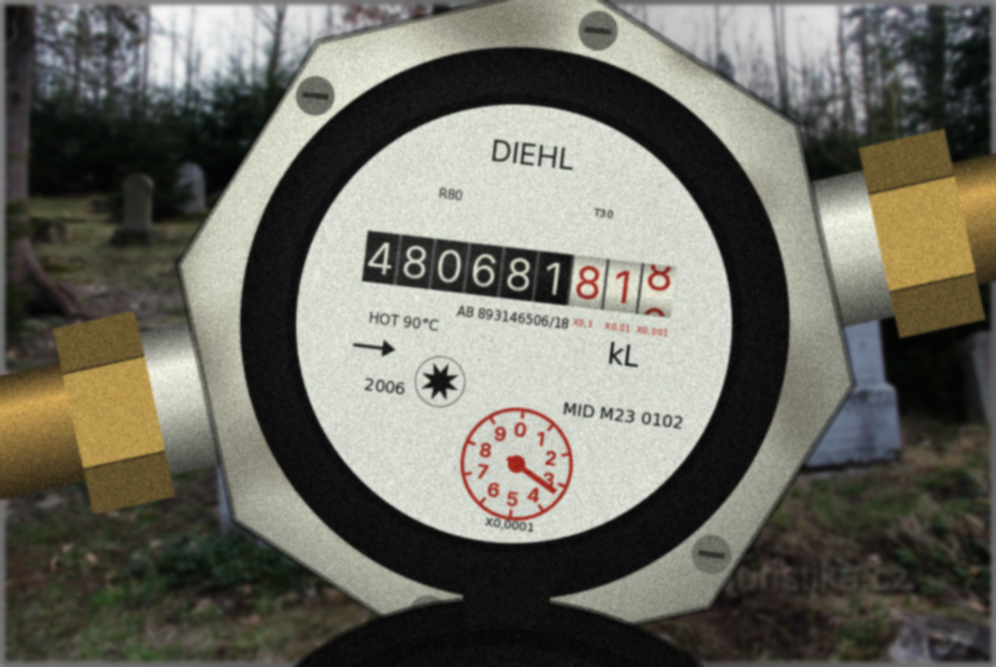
480681.8183 kL
